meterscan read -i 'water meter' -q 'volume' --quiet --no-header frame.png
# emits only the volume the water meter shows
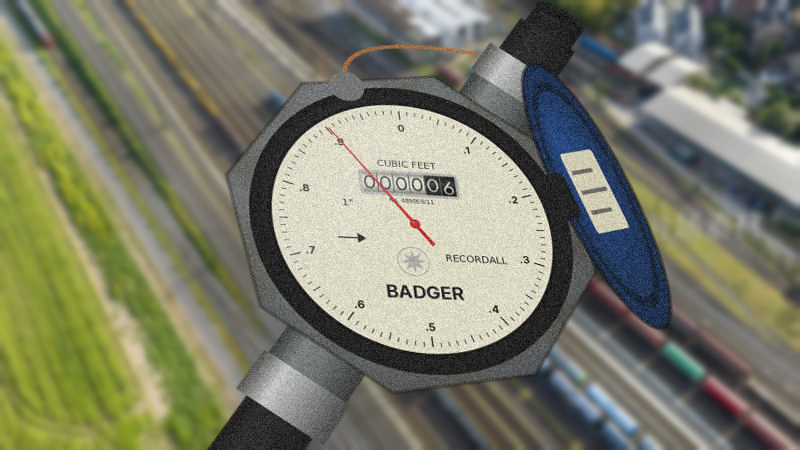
5.90 ft³
